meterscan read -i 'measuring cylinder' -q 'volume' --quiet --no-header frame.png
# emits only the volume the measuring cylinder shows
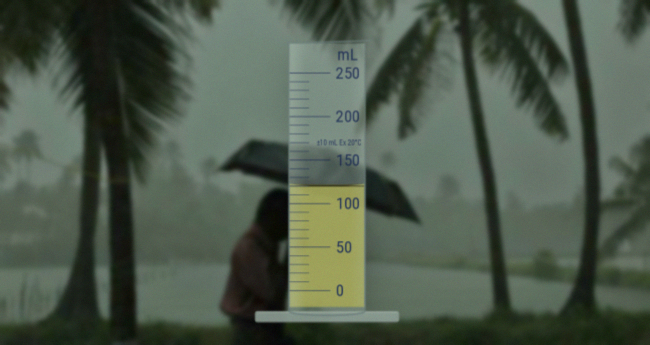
120 mL
